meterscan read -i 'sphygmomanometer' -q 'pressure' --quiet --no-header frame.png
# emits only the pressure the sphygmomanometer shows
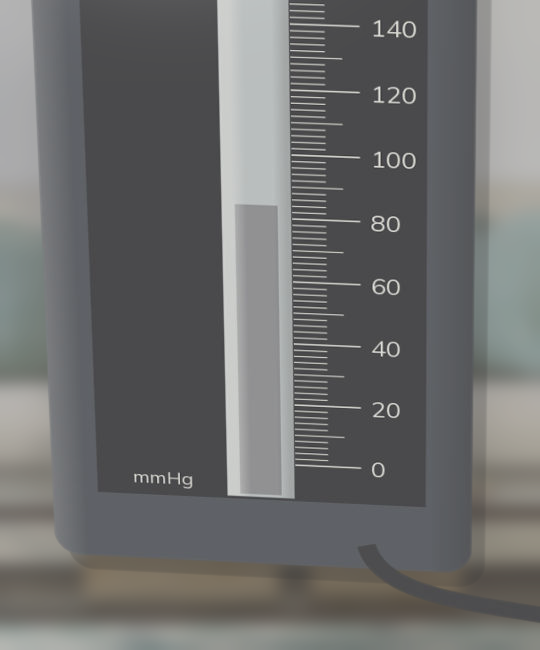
84 mmHg
